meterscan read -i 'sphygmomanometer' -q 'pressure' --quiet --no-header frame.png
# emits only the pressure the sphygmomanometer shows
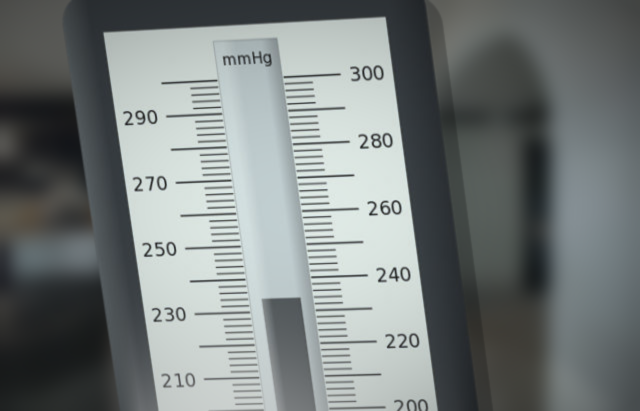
234 mmHg
